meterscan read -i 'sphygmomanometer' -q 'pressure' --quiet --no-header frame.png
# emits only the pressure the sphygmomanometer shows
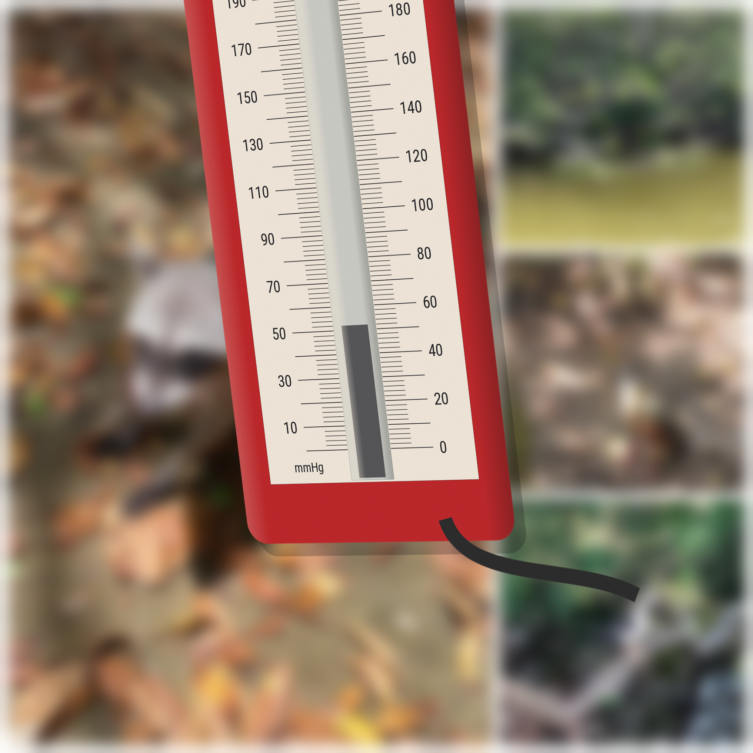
52 mmHg
